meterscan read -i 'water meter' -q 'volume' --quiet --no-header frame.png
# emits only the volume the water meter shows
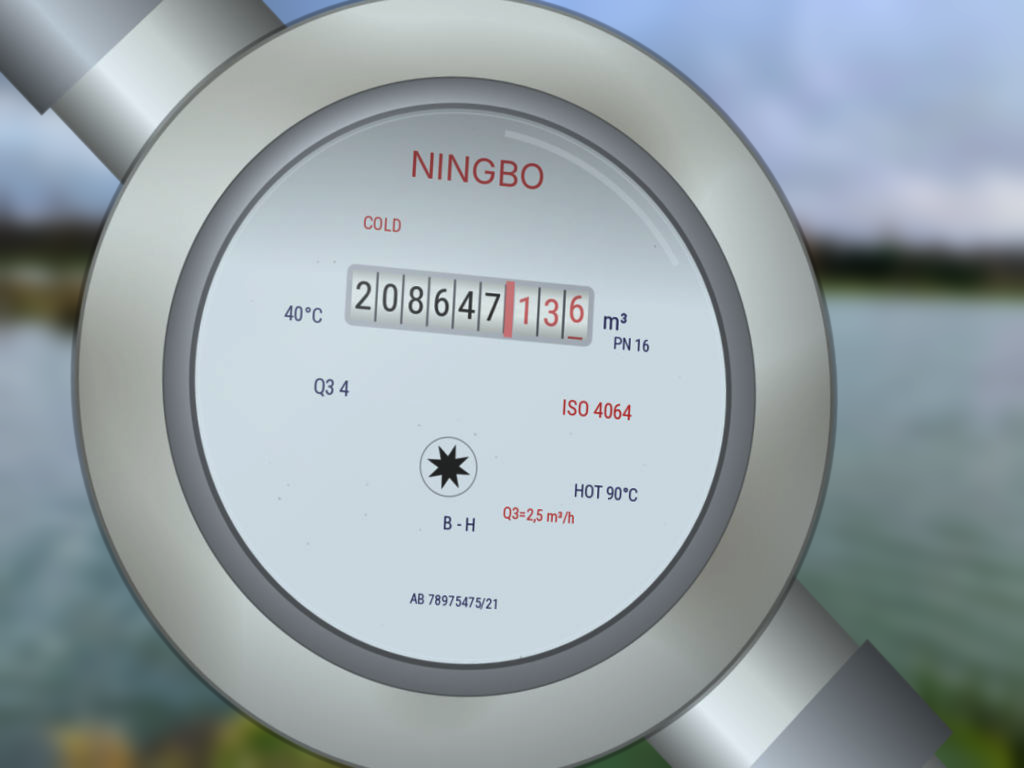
208647.136 m³
